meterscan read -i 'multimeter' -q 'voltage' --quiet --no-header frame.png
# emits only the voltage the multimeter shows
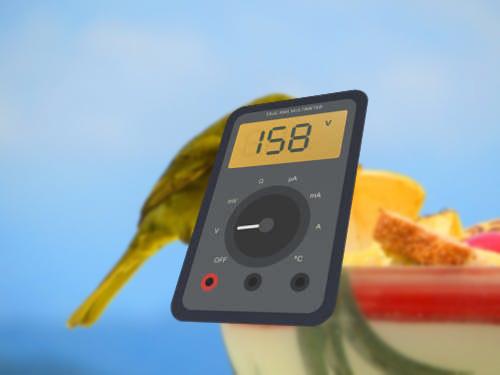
158 V
